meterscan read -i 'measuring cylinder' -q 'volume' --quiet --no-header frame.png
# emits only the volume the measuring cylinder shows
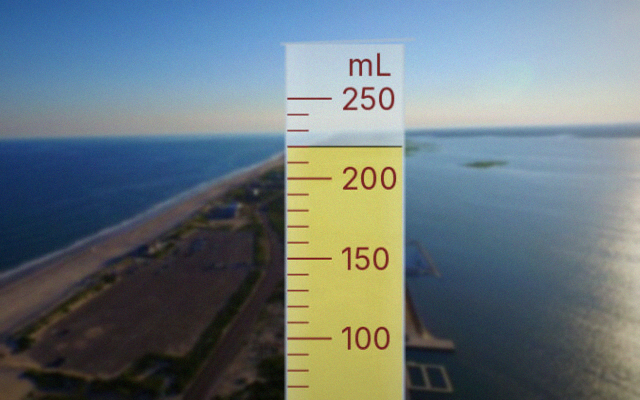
220 mL
